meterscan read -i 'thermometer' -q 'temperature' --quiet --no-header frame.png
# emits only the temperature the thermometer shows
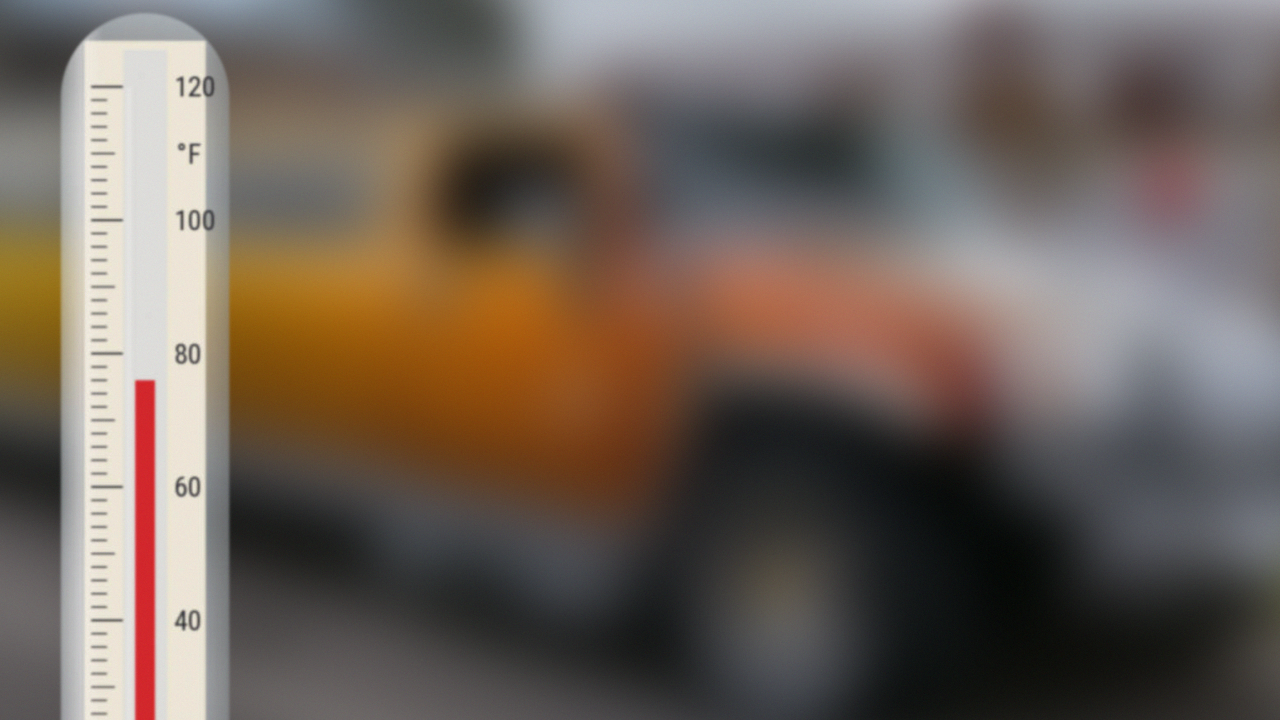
76 °F
